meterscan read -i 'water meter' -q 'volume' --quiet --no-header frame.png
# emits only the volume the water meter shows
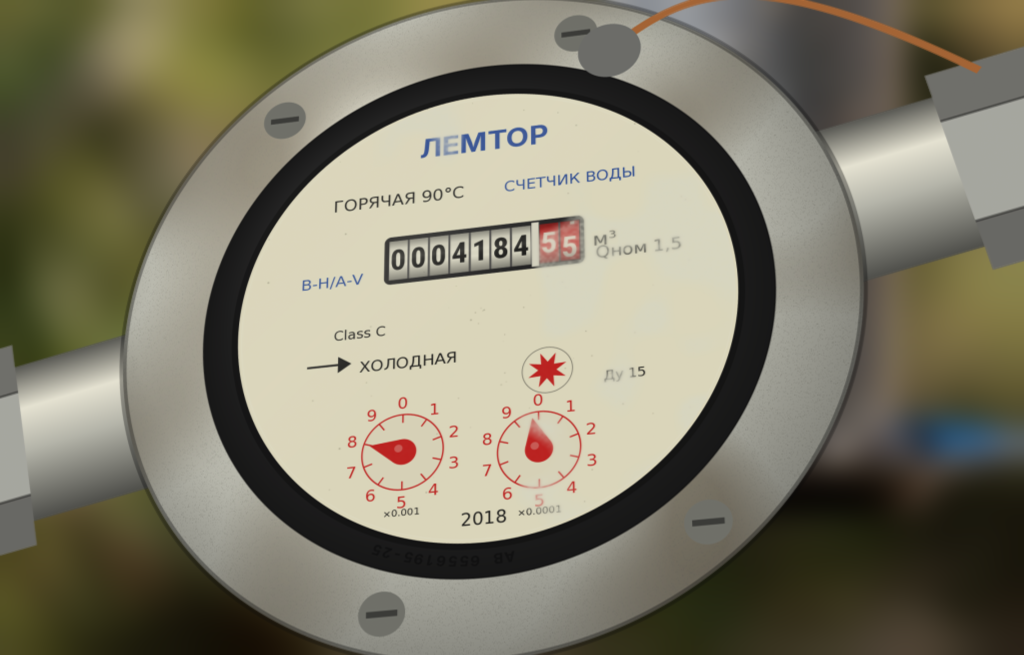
4184.5479 m³
